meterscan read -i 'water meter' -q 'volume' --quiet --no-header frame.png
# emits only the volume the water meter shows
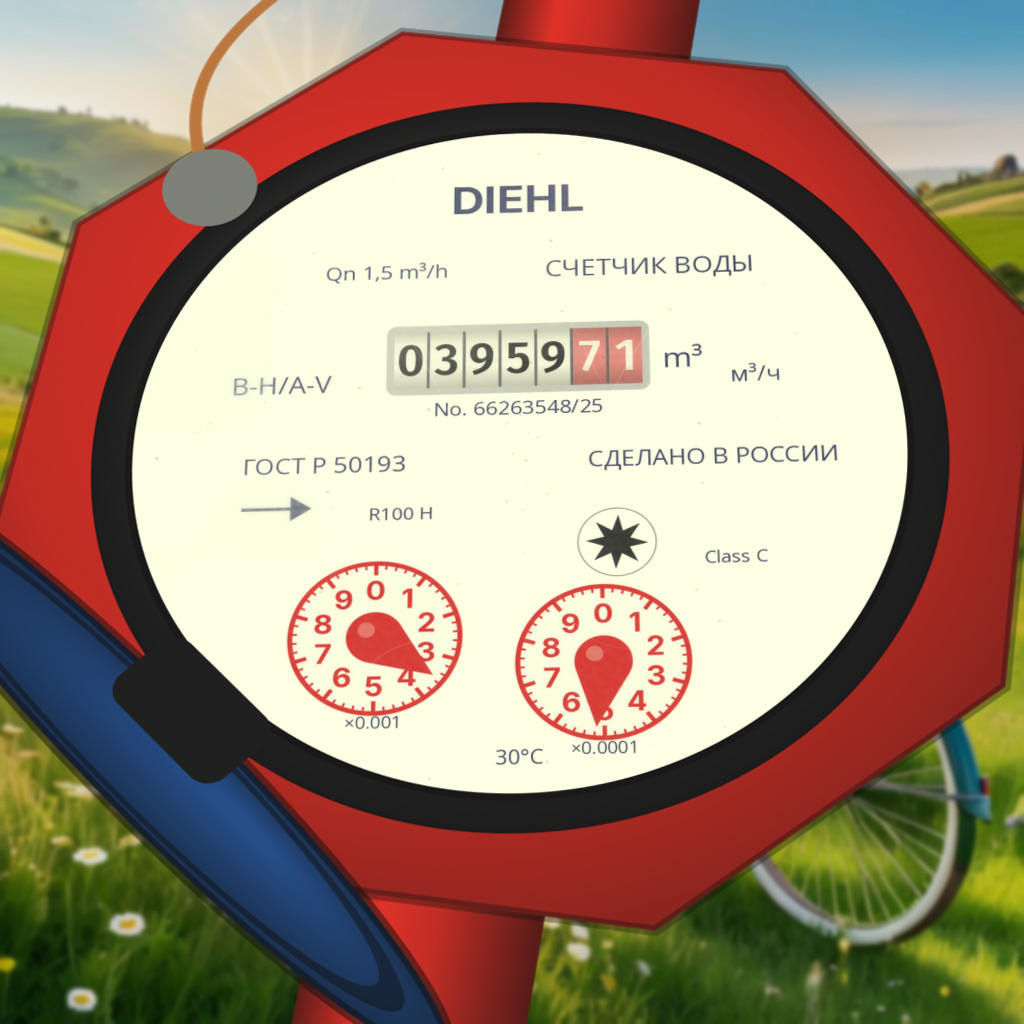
3959.7135 m³
